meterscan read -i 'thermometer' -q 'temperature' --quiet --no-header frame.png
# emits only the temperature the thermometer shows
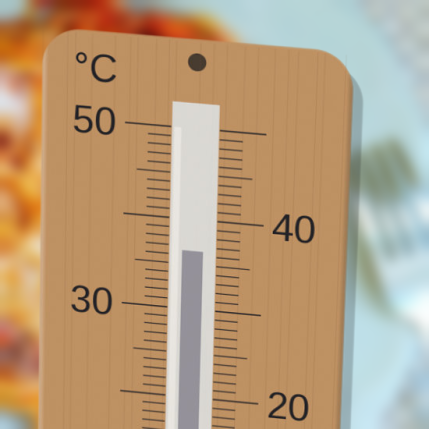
36.5 °C
